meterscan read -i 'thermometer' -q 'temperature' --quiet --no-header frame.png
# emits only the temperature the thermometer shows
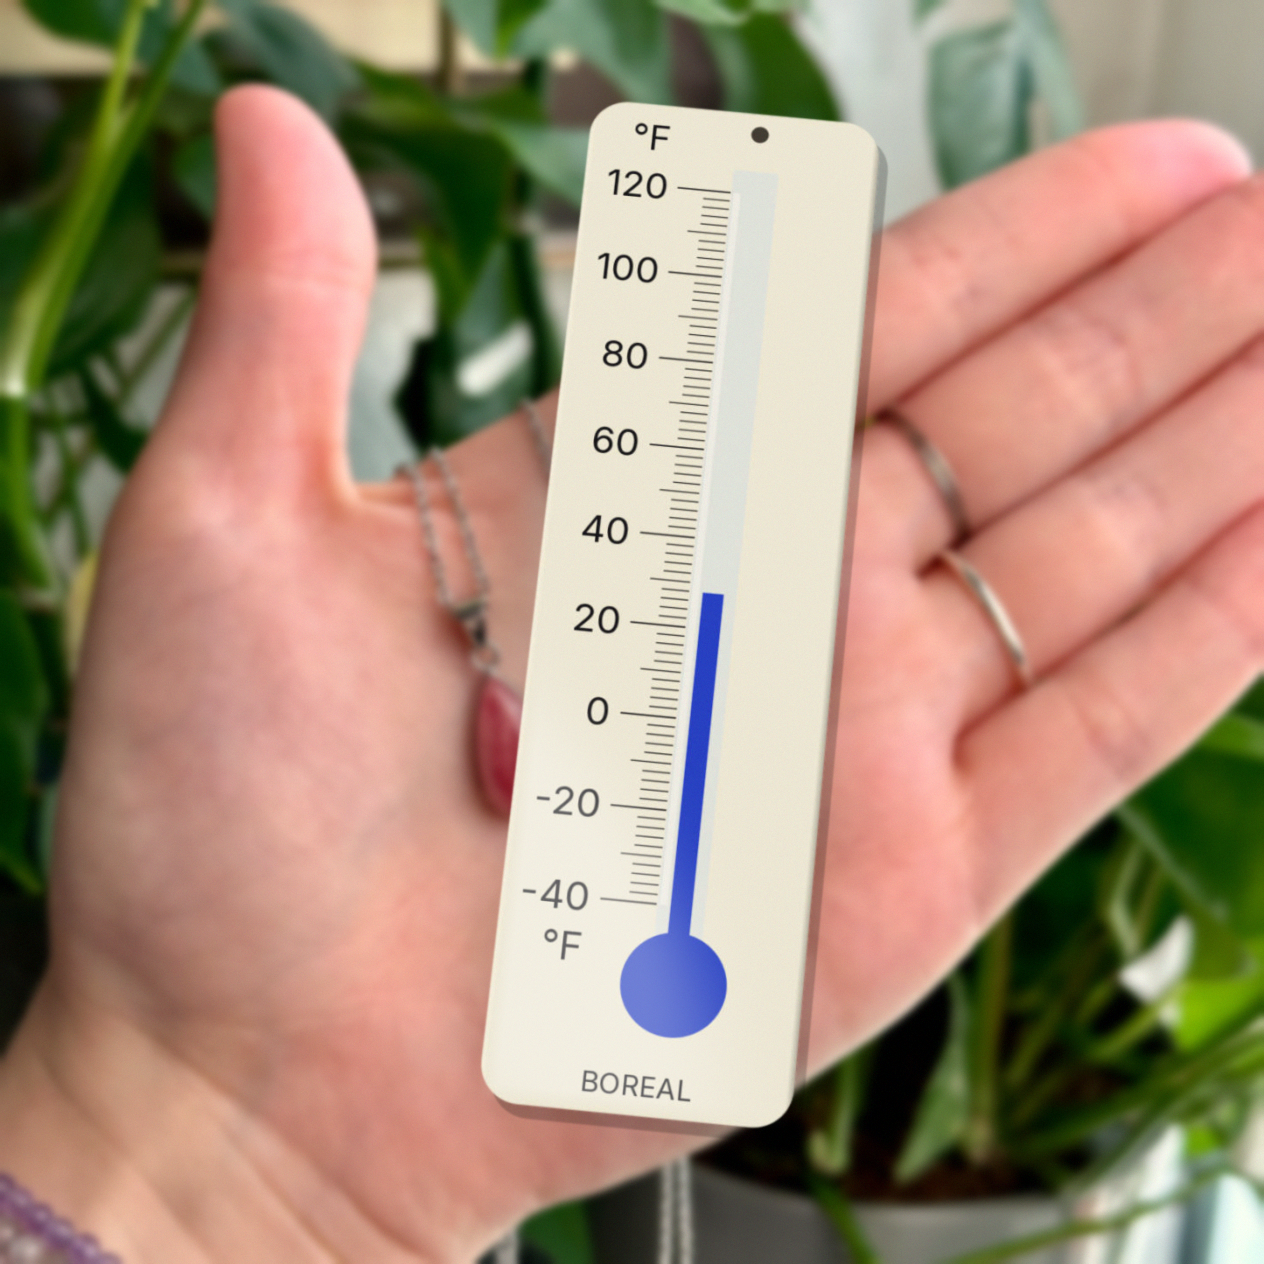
28 °F
